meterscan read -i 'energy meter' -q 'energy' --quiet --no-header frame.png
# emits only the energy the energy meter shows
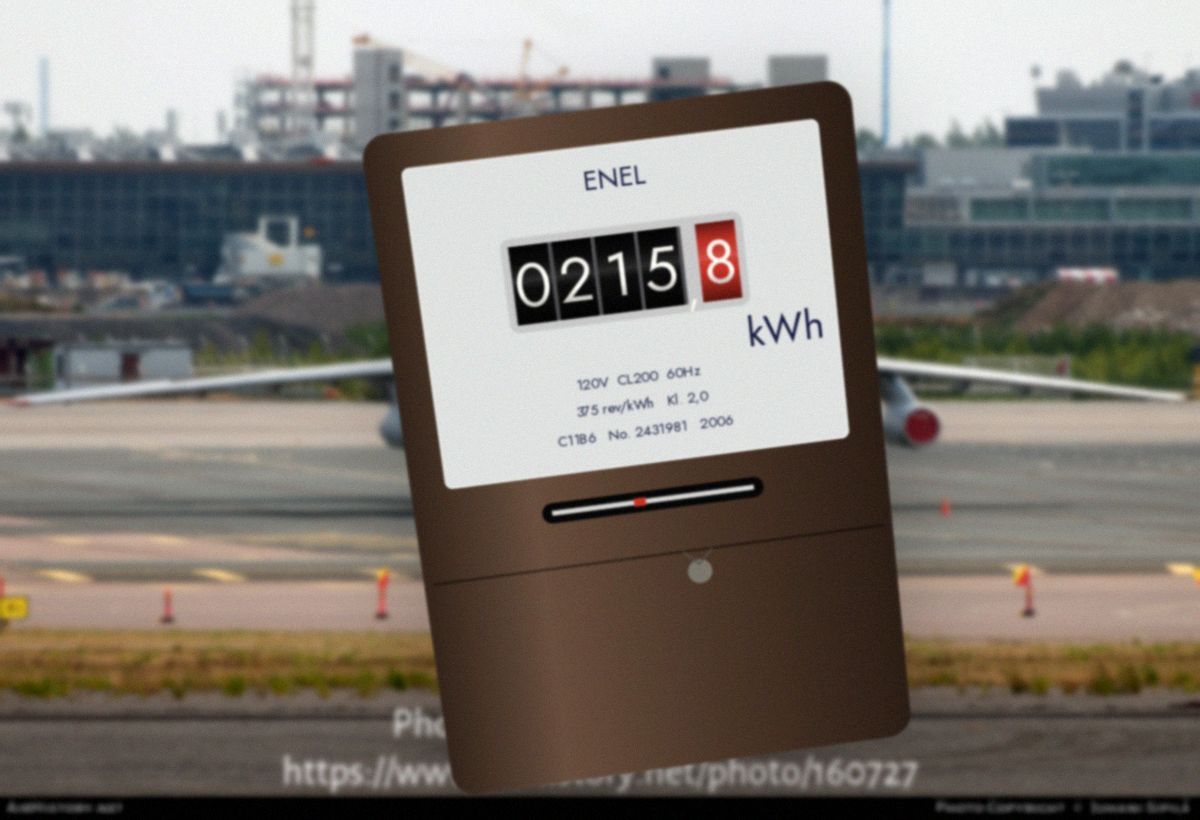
215.8 kWh
